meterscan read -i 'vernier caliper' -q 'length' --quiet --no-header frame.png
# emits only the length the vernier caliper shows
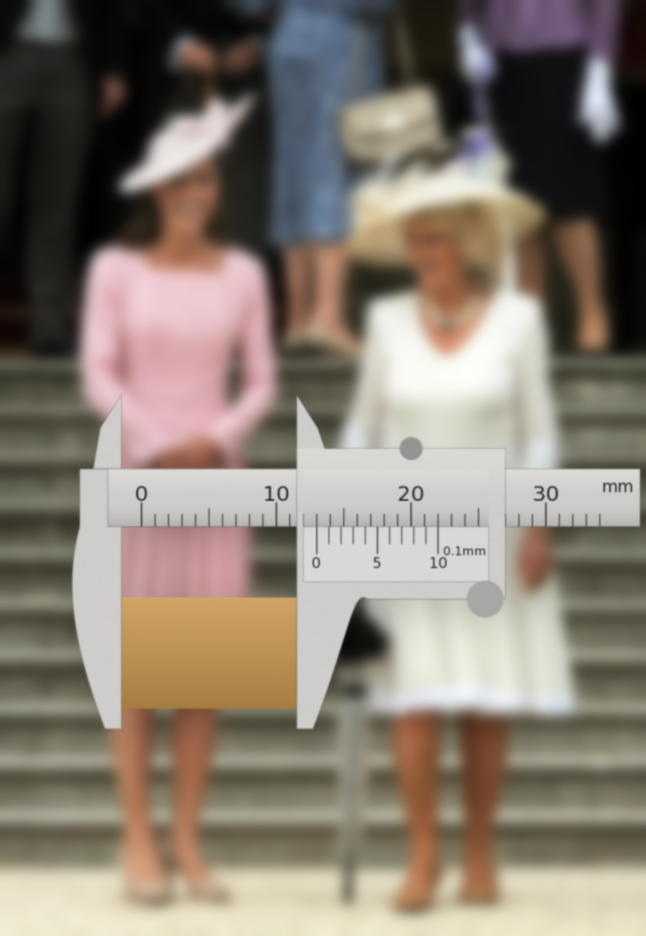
13.0 mm
